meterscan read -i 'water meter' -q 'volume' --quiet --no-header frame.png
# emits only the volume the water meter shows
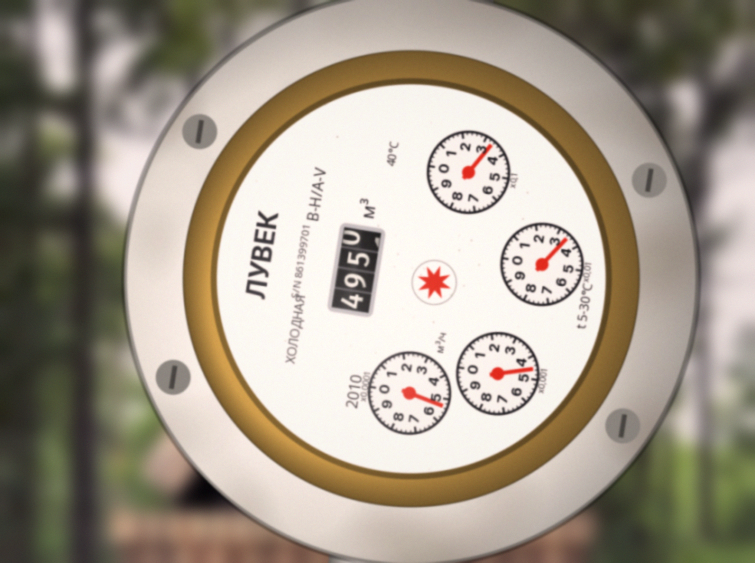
4950.3345 m³
